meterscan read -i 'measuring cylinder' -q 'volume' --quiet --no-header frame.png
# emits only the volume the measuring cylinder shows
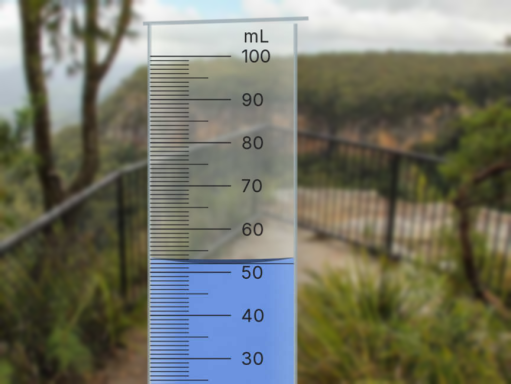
52 mL
